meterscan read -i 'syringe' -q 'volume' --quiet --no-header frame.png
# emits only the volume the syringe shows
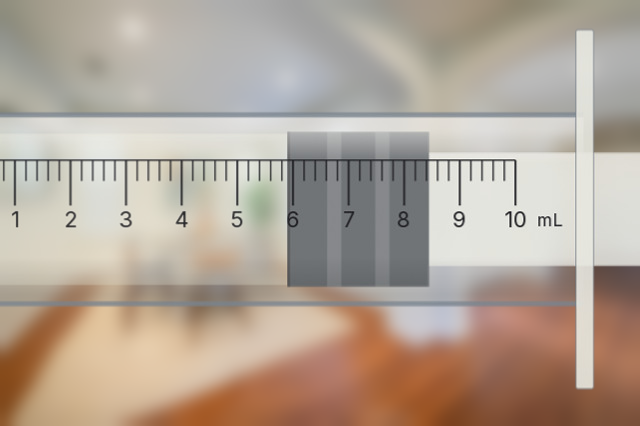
5.9 mL
